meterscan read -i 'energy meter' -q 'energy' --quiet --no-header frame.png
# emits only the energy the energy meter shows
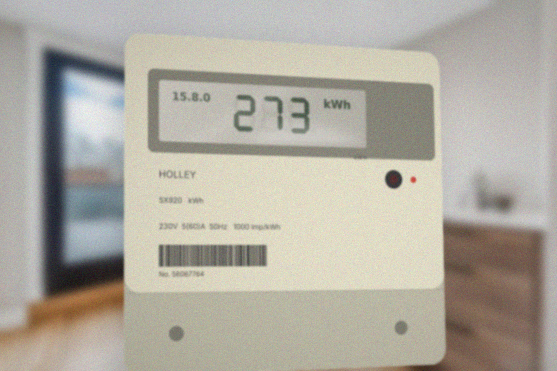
273 kWh
